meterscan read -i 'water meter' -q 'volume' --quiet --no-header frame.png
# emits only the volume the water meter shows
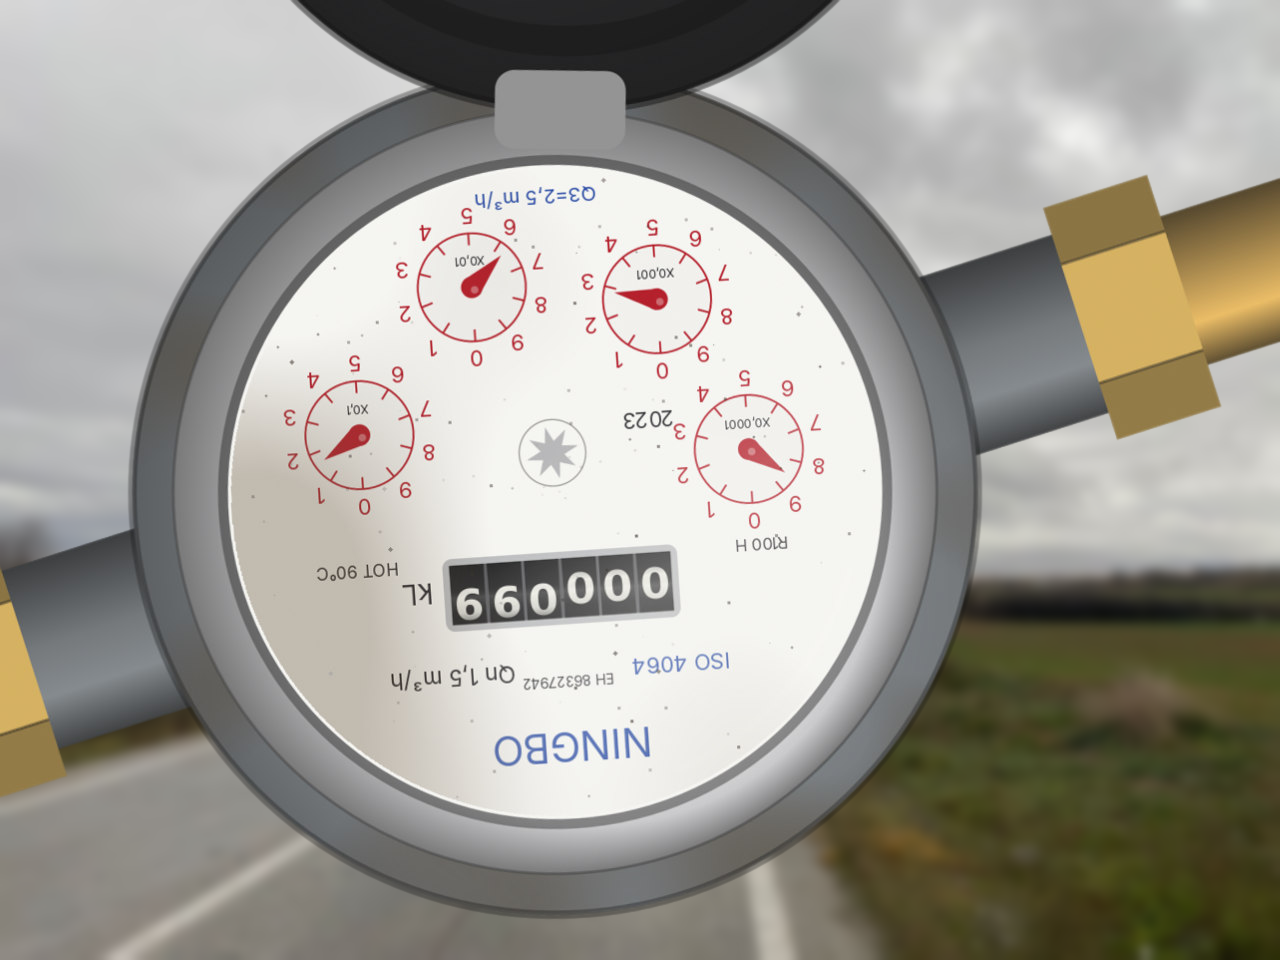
99.1628 kL
